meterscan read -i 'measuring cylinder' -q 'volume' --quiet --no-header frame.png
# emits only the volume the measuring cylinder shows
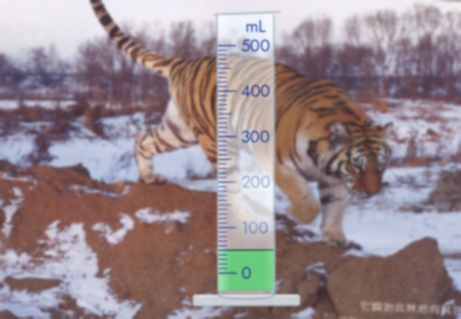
50 mL
